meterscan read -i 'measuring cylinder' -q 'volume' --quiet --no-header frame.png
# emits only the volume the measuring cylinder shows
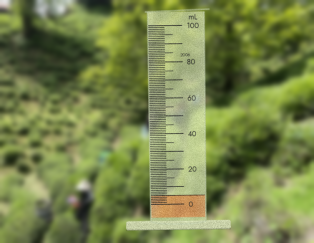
5 mL
